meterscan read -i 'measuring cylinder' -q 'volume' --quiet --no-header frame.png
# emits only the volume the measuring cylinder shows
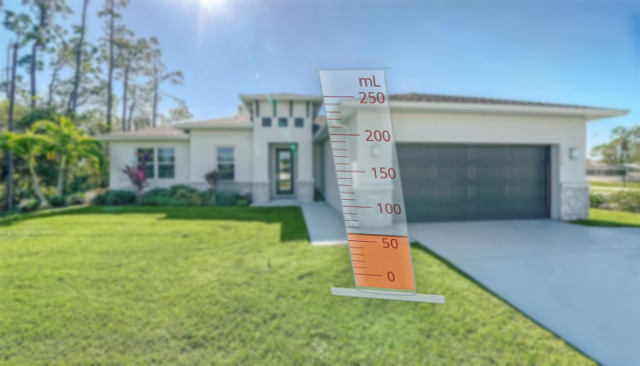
60 mL
